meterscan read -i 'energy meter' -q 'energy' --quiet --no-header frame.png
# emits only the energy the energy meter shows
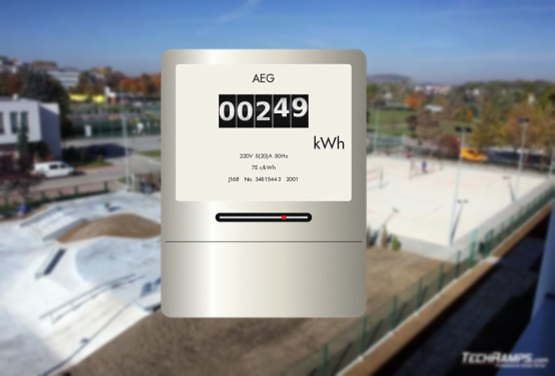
249 kWh
